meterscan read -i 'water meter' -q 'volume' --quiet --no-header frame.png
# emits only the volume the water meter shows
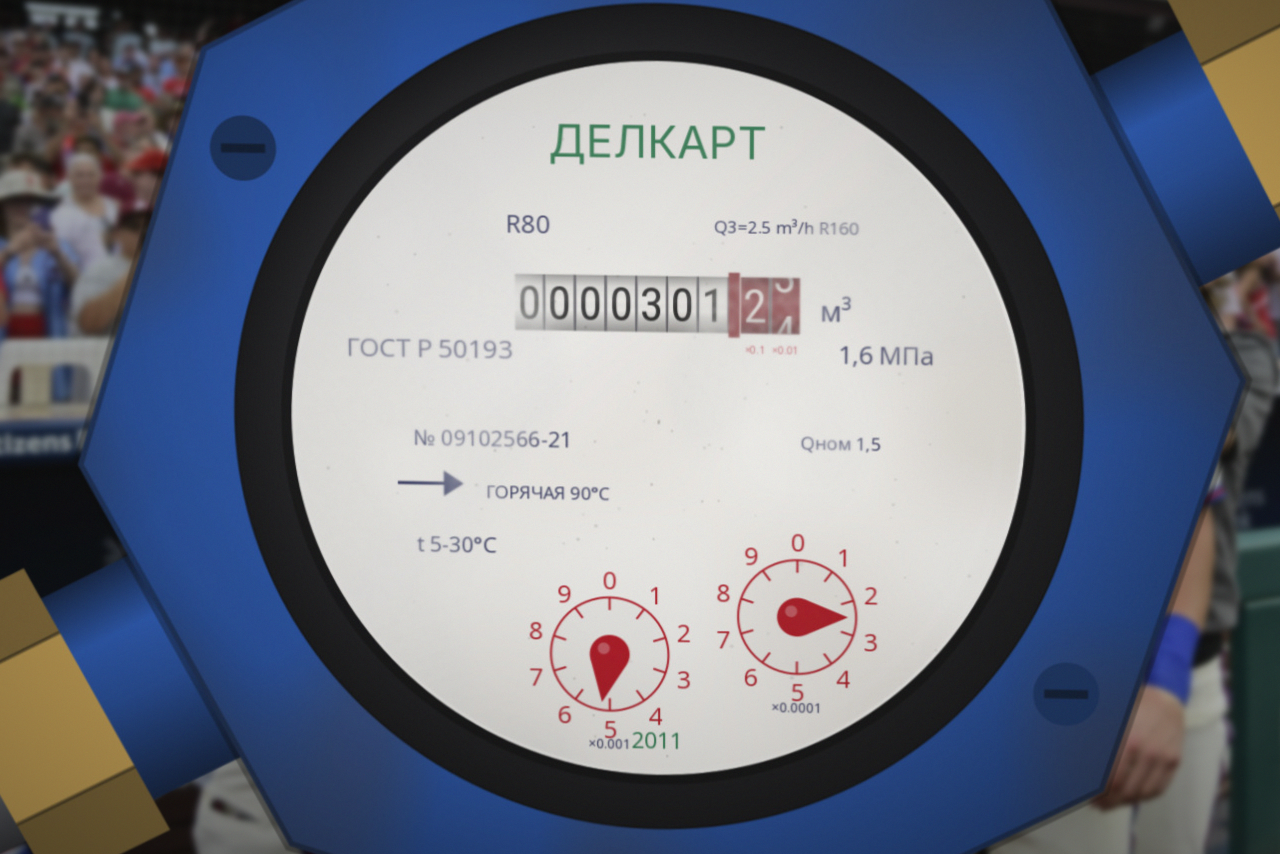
301.2352 m³
